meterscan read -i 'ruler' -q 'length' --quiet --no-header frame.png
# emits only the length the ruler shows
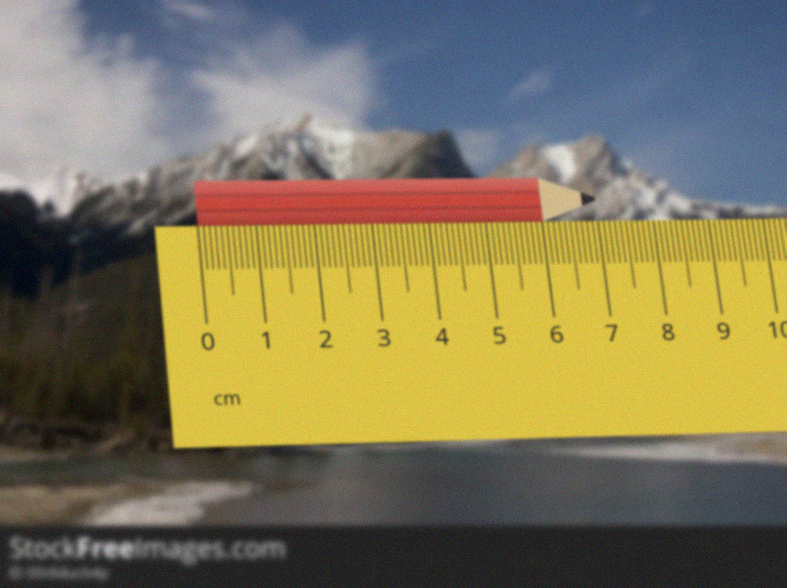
7 cm
